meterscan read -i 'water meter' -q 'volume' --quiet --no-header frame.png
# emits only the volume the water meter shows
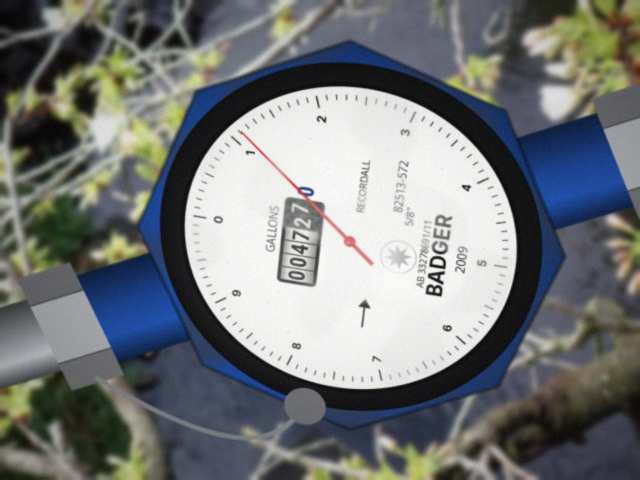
47271.1 gal
